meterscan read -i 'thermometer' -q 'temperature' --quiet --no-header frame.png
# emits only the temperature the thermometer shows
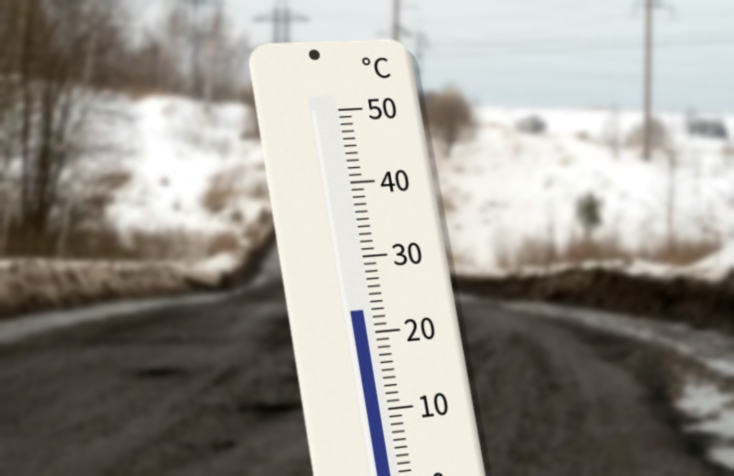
23 °C
